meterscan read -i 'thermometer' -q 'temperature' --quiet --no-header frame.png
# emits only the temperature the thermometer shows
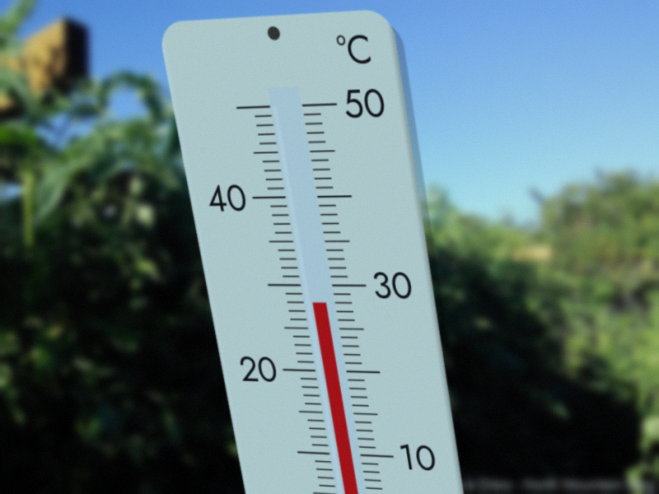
28 °C
